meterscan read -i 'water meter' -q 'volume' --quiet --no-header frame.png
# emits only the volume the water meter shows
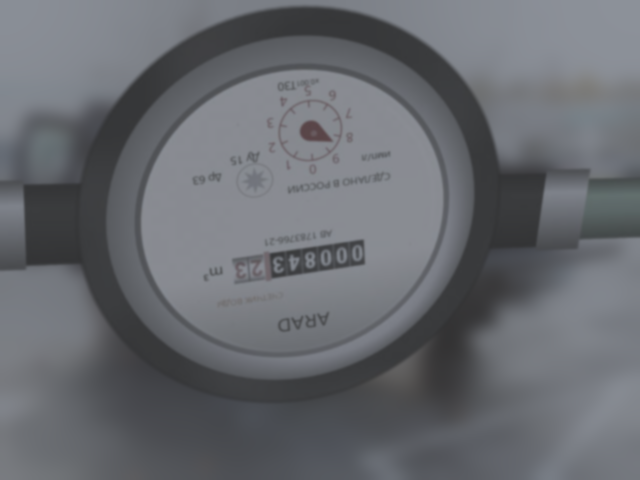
843.238 m³
